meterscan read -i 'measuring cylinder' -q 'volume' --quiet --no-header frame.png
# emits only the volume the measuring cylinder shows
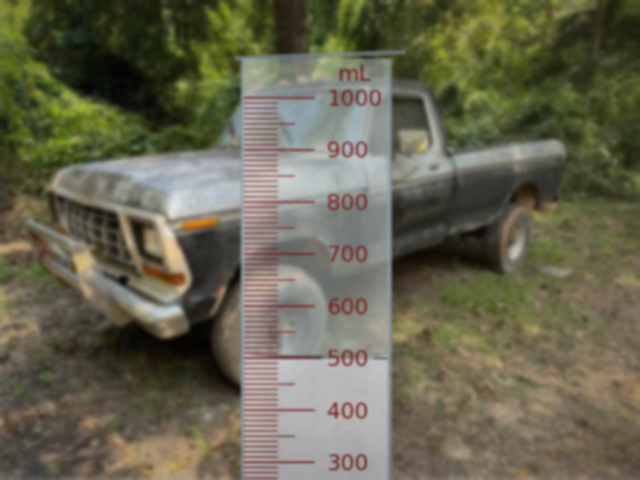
500 mL
